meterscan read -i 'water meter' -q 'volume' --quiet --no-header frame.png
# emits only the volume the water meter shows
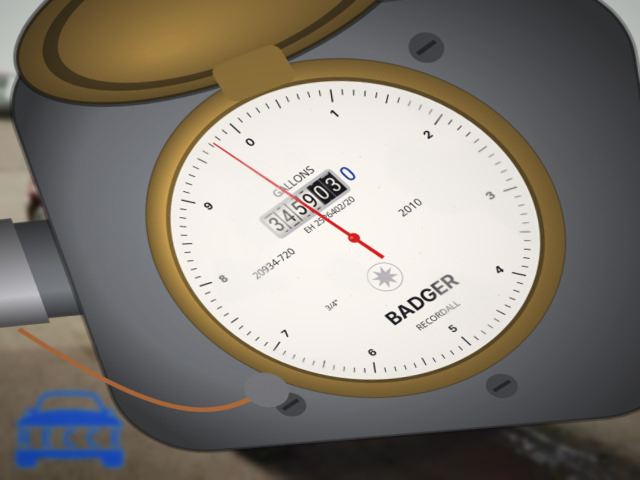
3459029.7 gal
